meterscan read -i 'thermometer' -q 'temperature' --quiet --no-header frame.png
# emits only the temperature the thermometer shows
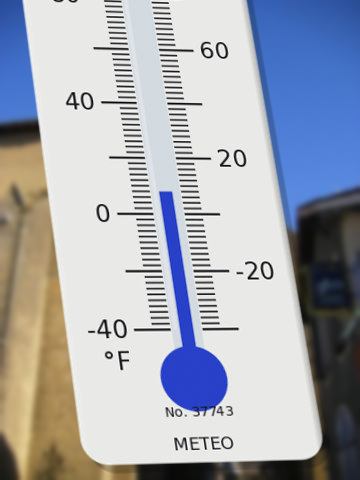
8 °F
